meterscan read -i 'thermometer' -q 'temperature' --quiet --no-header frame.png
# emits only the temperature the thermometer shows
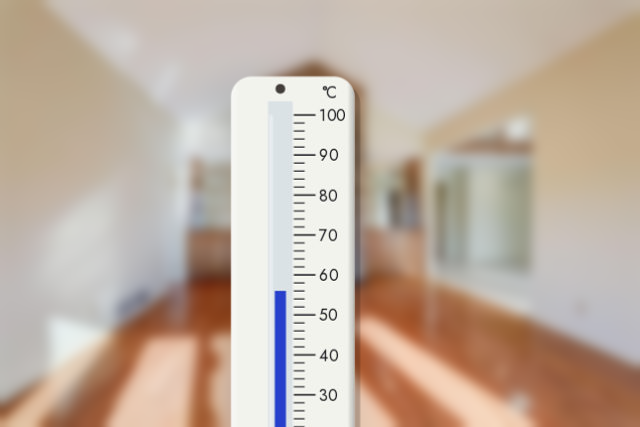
56 °C
